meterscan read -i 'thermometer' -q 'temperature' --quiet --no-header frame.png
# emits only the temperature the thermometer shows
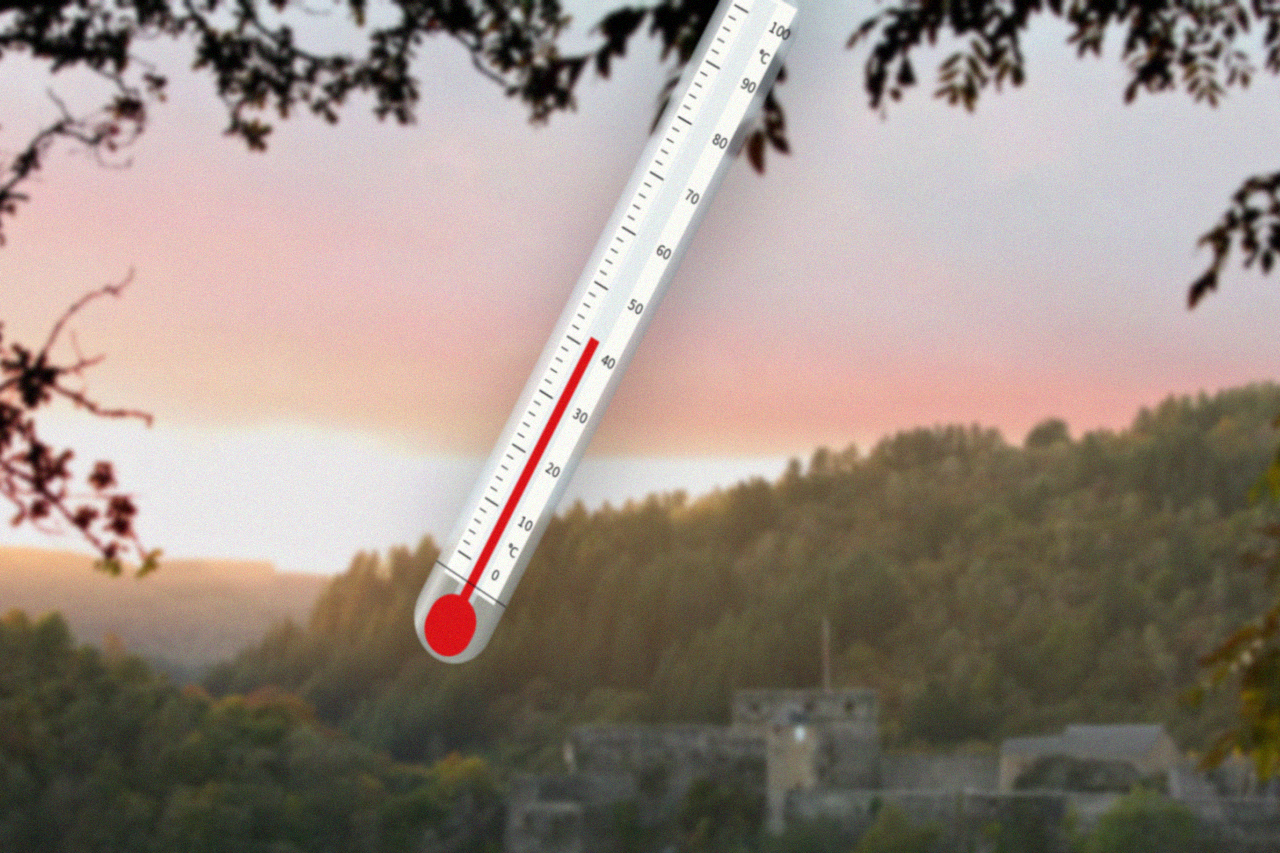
42 °C
